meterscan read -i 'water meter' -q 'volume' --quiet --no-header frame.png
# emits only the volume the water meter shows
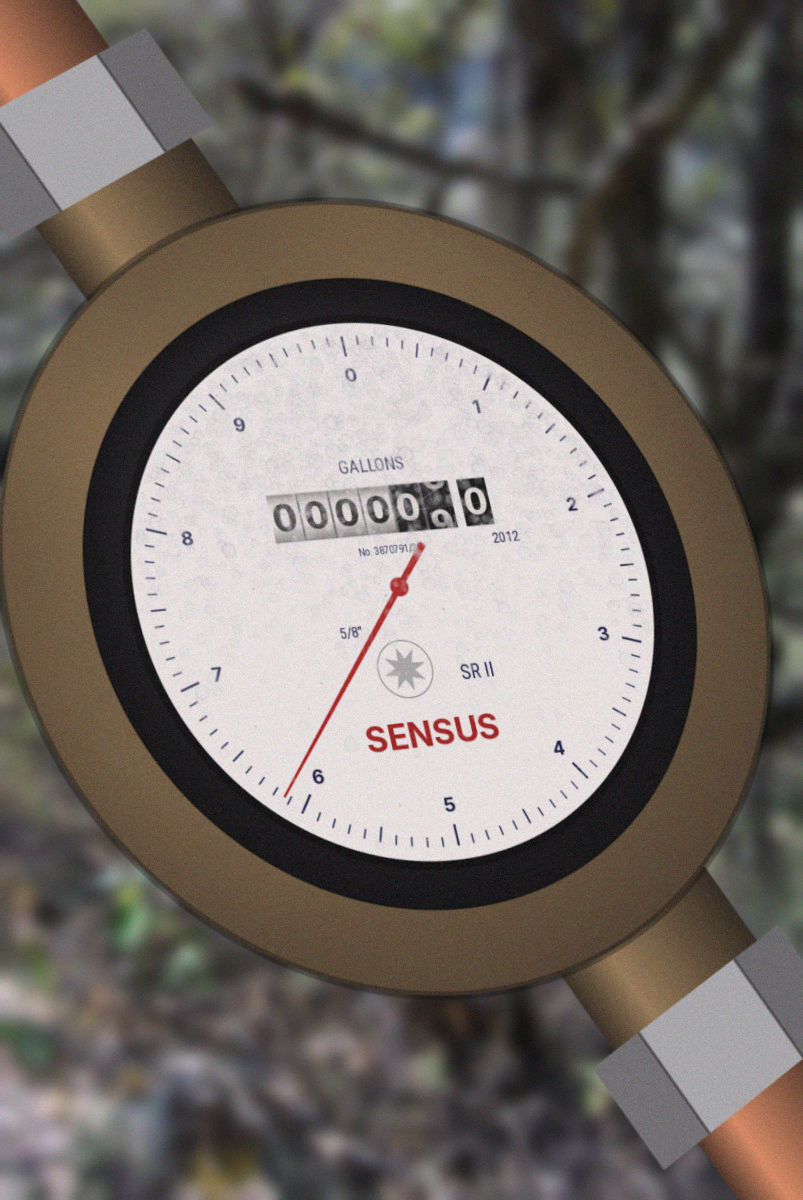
86.1 gal
